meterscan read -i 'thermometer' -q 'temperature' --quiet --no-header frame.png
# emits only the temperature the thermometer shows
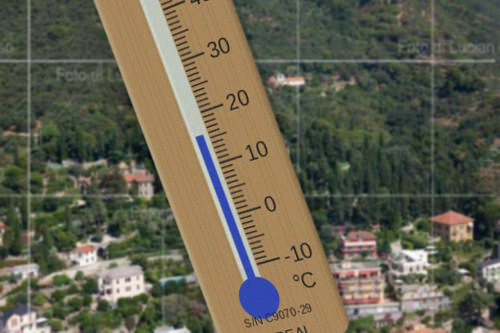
16 °C
